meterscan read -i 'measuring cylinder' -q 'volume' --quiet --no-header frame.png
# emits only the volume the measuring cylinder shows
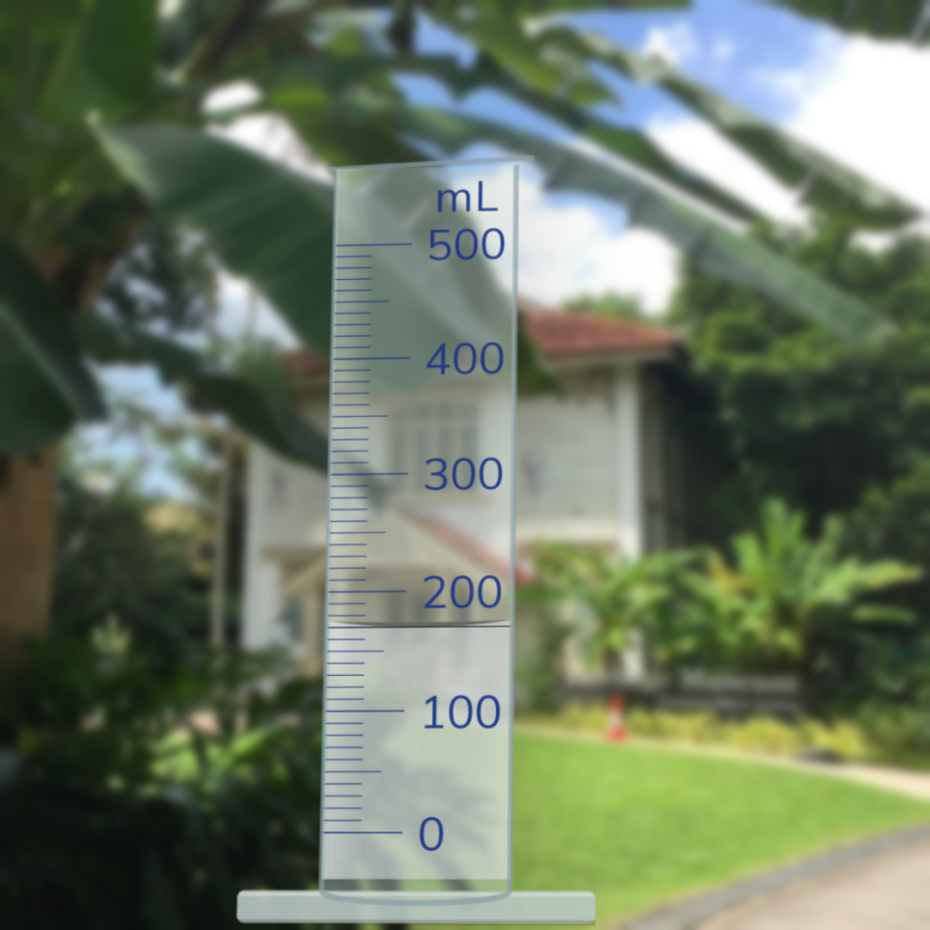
170 mL
